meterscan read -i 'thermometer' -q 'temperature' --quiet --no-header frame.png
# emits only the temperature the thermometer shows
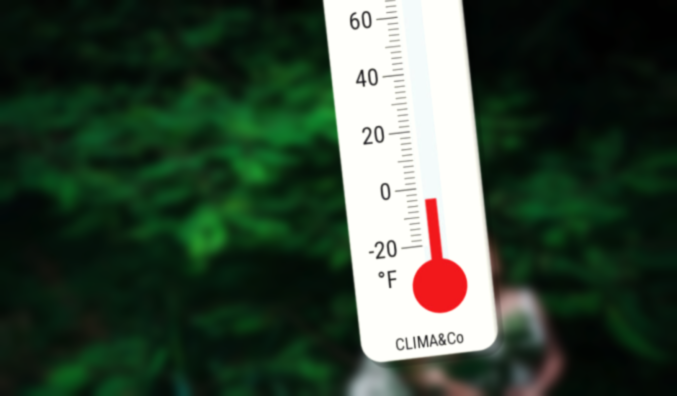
-4 °F
